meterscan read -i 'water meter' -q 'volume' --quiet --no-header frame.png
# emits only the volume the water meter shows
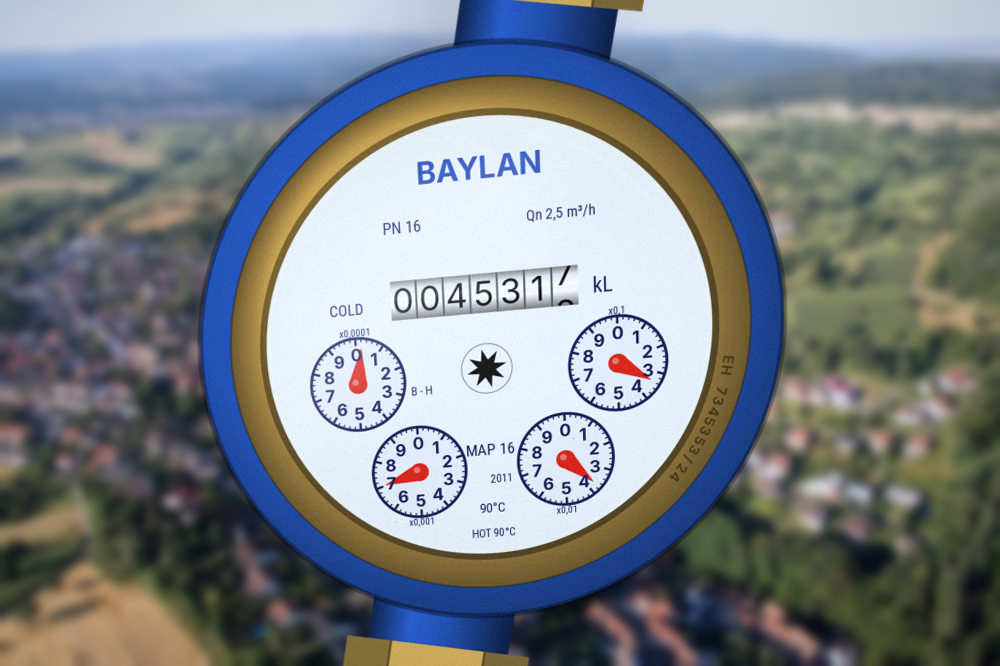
45317.3370 kL
